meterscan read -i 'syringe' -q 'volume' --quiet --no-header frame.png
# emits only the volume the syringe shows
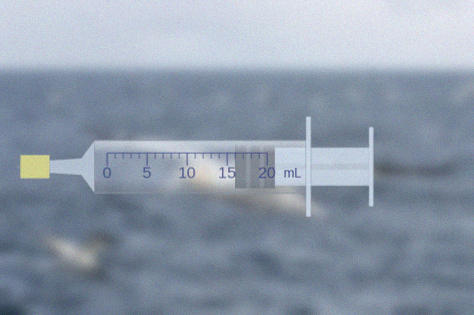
16 mL
